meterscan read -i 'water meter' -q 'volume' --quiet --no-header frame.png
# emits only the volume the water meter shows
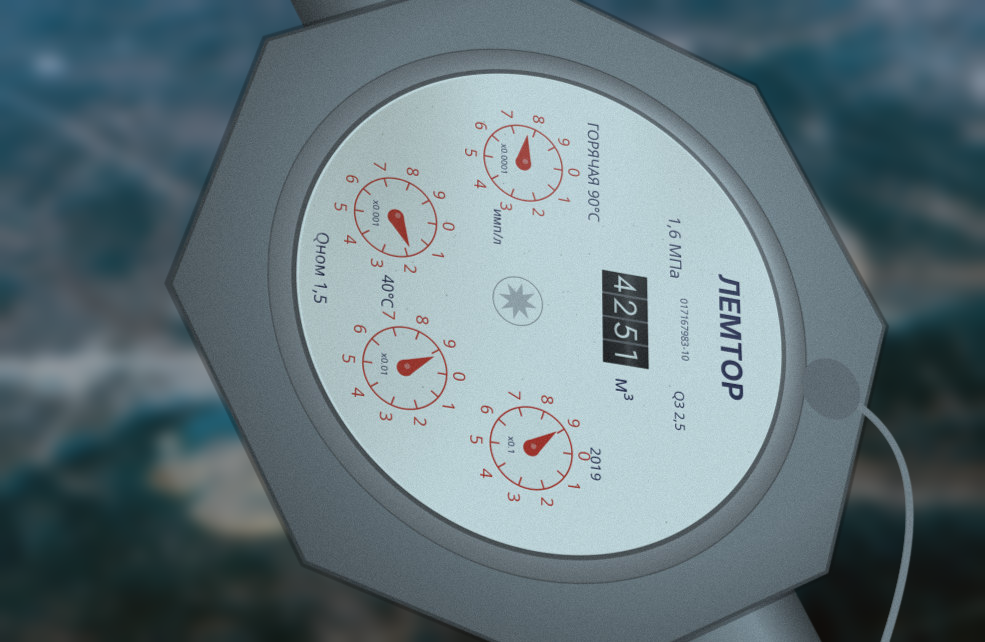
4251.8917 m³
